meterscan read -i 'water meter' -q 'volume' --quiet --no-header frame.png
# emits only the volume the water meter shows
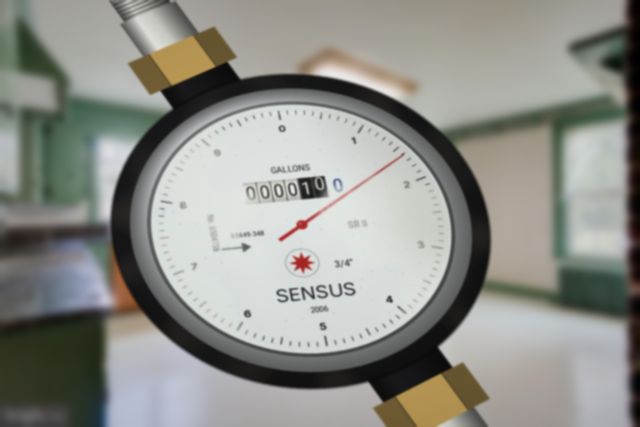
101.6 gal
